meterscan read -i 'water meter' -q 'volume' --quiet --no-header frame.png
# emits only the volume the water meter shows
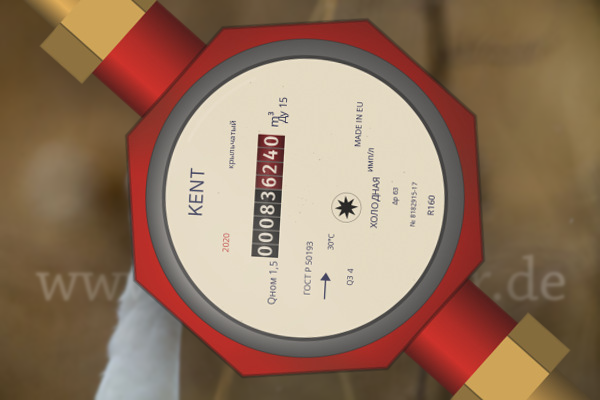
83.6240 m³
